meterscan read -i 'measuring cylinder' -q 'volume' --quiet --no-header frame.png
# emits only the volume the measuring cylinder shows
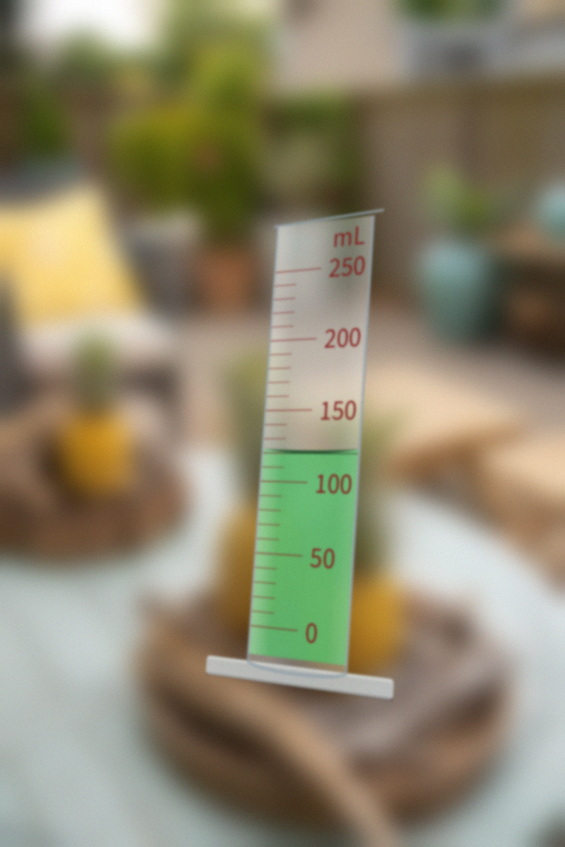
120 mL
